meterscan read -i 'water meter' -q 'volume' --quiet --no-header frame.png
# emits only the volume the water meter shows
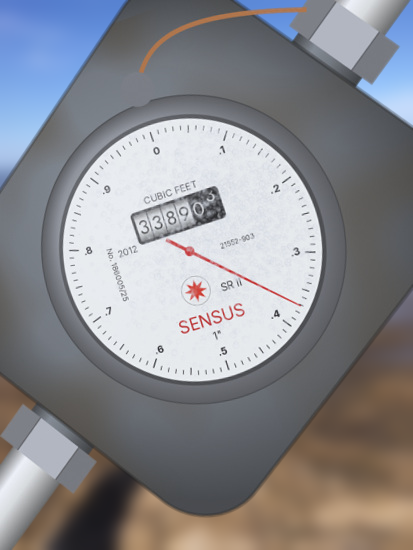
338903.37 ft³
